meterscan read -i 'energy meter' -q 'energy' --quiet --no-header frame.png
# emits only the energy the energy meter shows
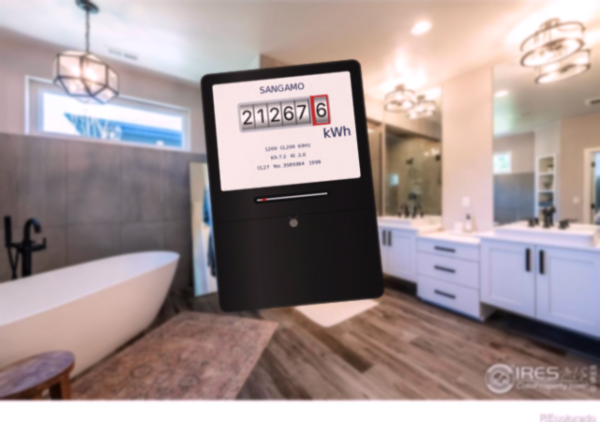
21267.6 kWh
